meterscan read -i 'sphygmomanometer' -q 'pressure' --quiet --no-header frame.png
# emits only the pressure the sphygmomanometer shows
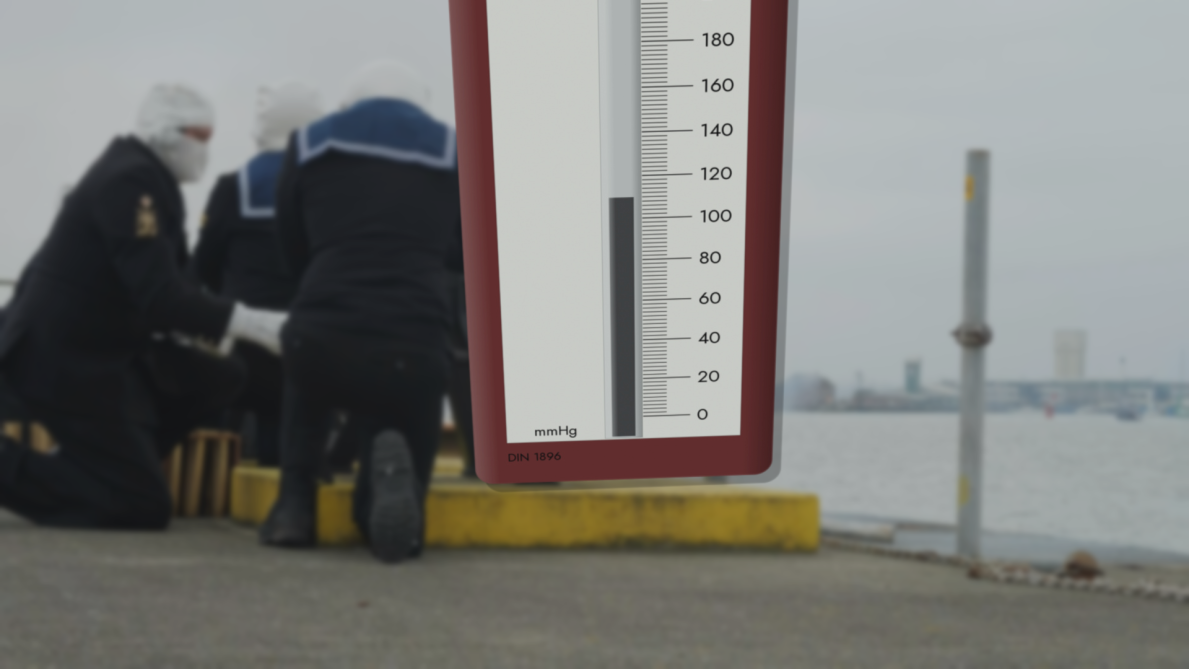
110 mmHg
